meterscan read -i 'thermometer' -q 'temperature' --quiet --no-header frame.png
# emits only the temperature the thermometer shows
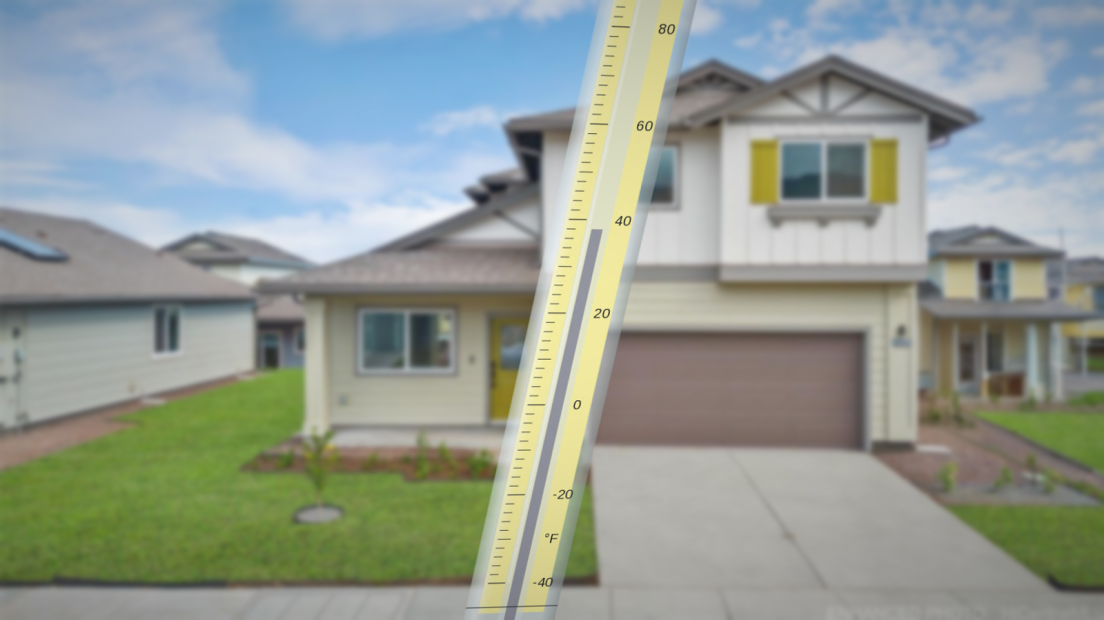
38 °F
